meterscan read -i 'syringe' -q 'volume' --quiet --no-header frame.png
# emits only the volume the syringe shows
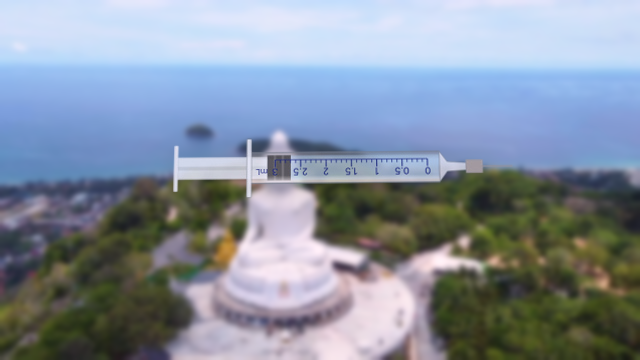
2.7 mL
